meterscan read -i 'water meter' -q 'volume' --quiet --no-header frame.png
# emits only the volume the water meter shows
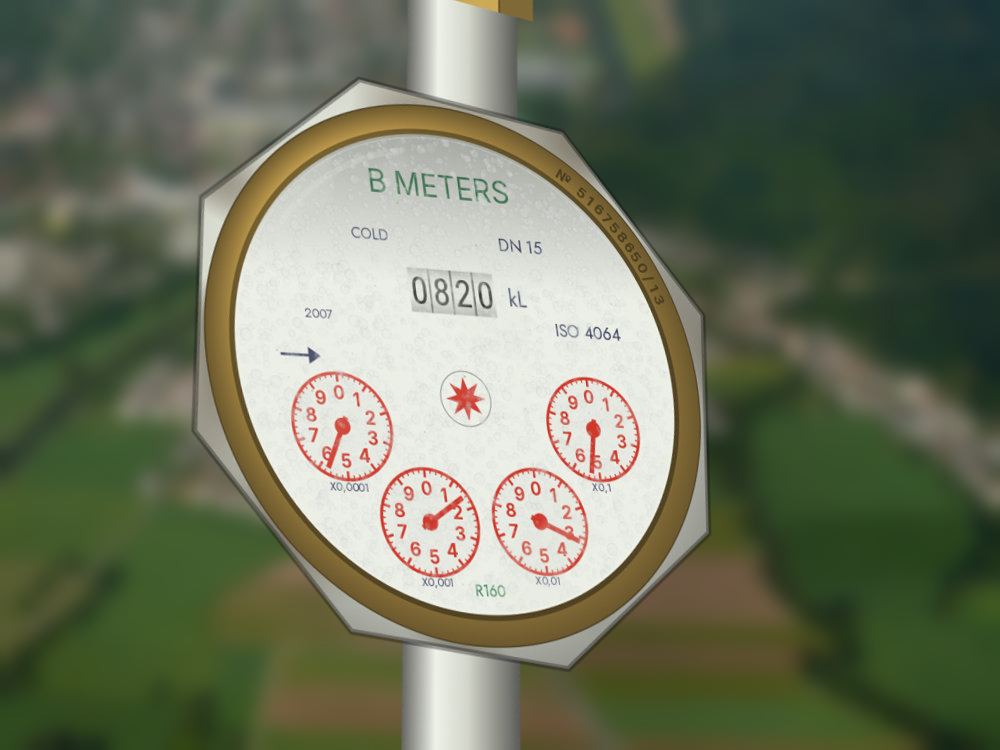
820.5315 kL
